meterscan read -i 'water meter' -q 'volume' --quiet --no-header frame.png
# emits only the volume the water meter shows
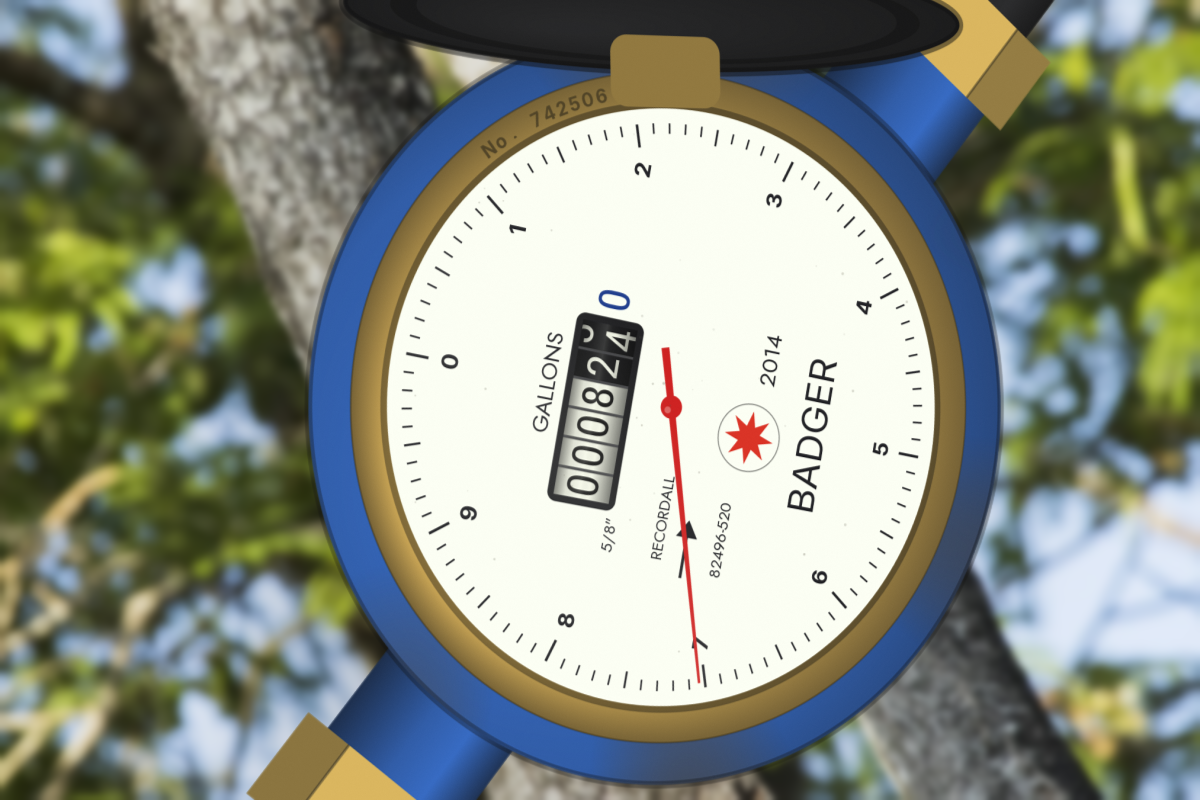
8237.0 gal
